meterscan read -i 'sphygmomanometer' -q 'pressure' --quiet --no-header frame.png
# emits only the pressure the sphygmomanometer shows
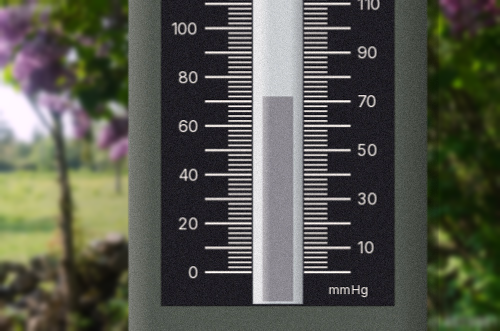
72 mmHg
